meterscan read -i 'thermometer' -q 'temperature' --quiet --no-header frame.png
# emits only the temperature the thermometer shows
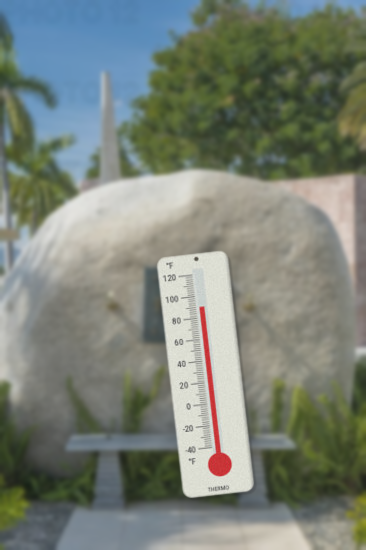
90 °F
